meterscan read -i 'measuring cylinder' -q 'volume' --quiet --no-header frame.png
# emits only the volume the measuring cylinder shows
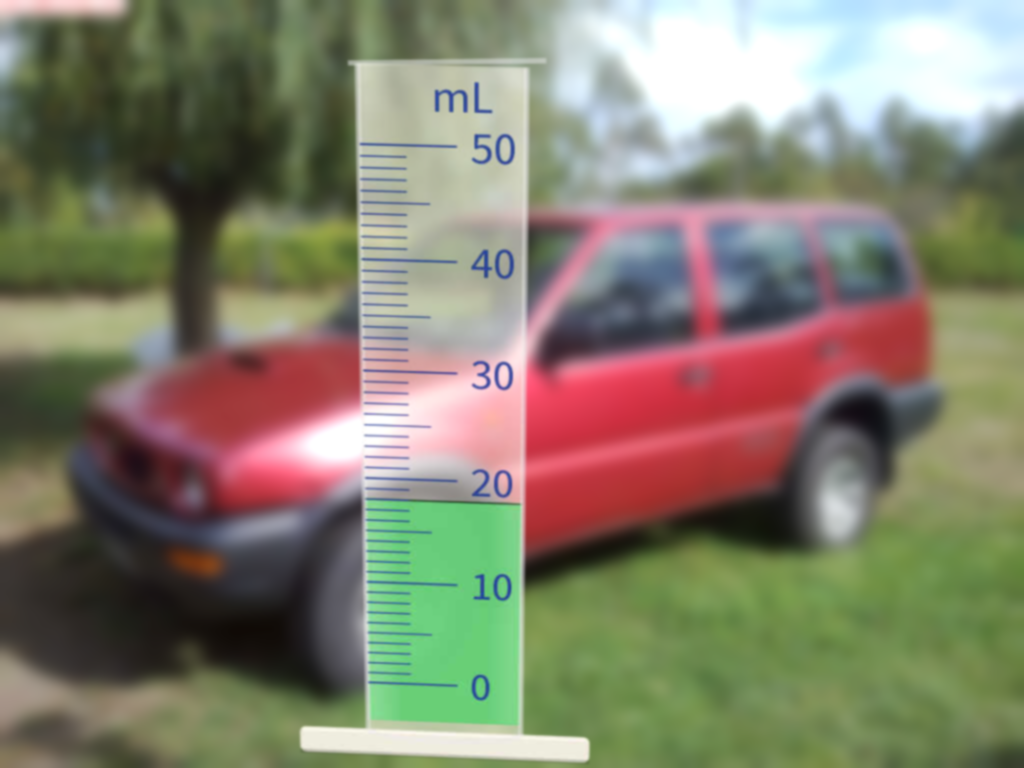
18 mL
